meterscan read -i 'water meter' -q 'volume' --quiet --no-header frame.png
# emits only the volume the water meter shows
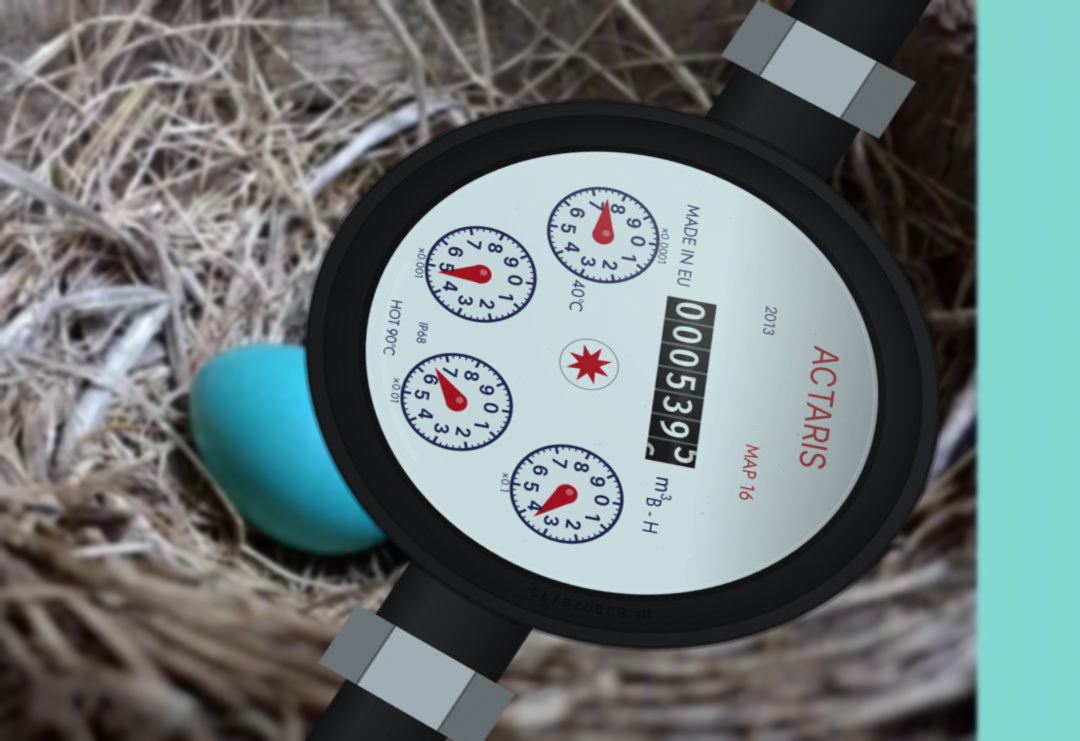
5395.3647 m³
